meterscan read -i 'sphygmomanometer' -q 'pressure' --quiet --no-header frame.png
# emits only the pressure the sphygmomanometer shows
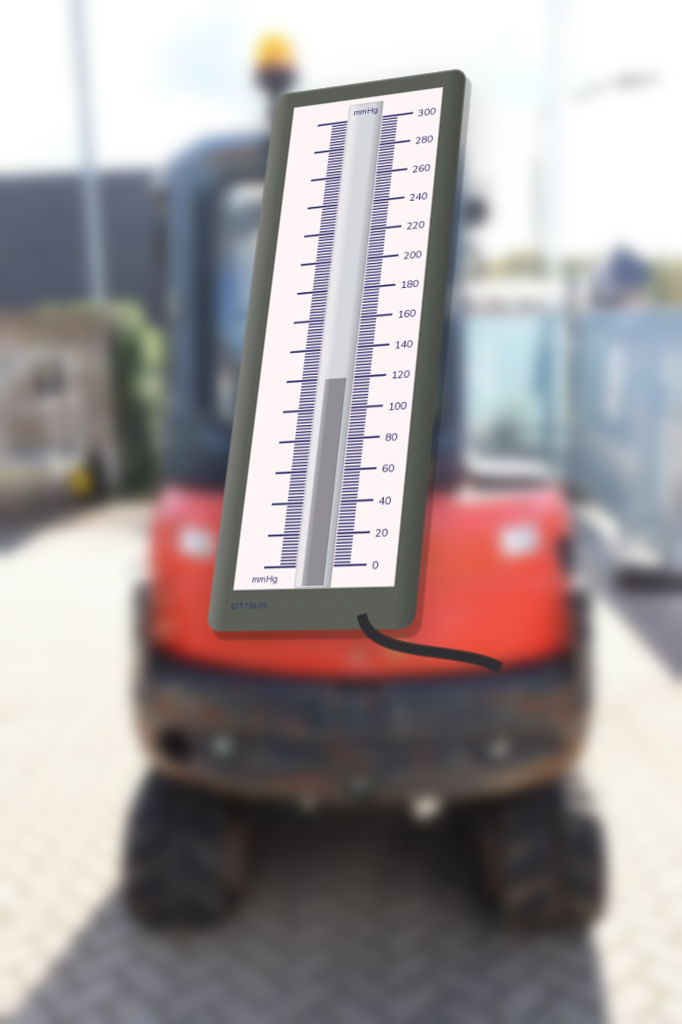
120 mmHg
